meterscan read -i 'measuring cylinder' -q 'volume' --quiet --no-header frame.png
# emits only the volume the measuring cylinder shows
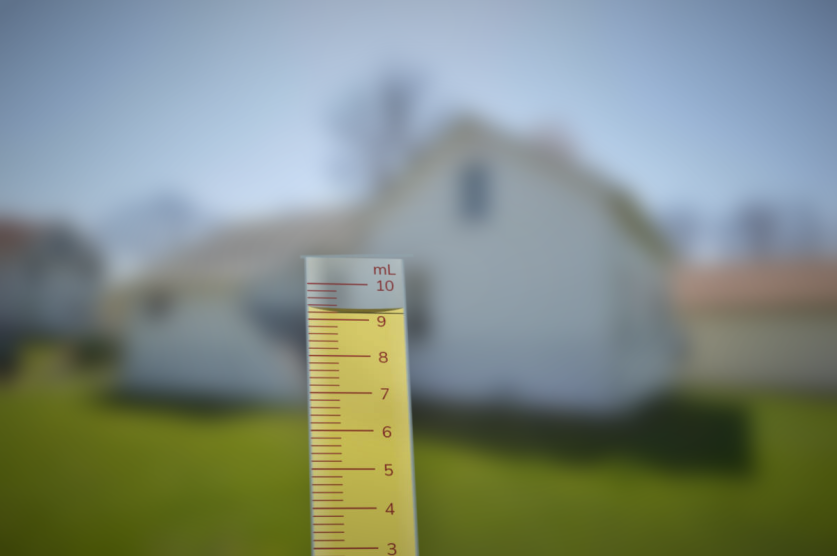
9.2 mL
